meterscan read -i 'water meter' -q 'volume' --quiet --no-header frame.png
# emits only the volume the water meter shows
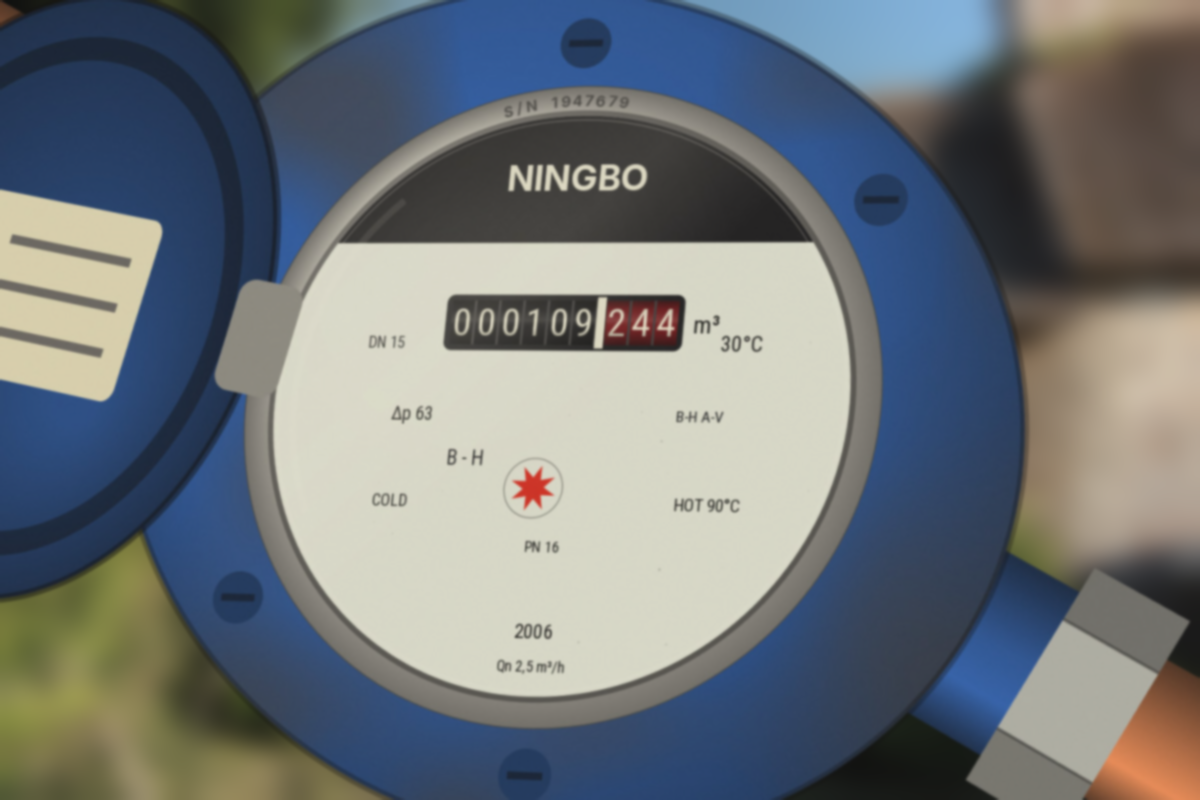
109.244 m³
